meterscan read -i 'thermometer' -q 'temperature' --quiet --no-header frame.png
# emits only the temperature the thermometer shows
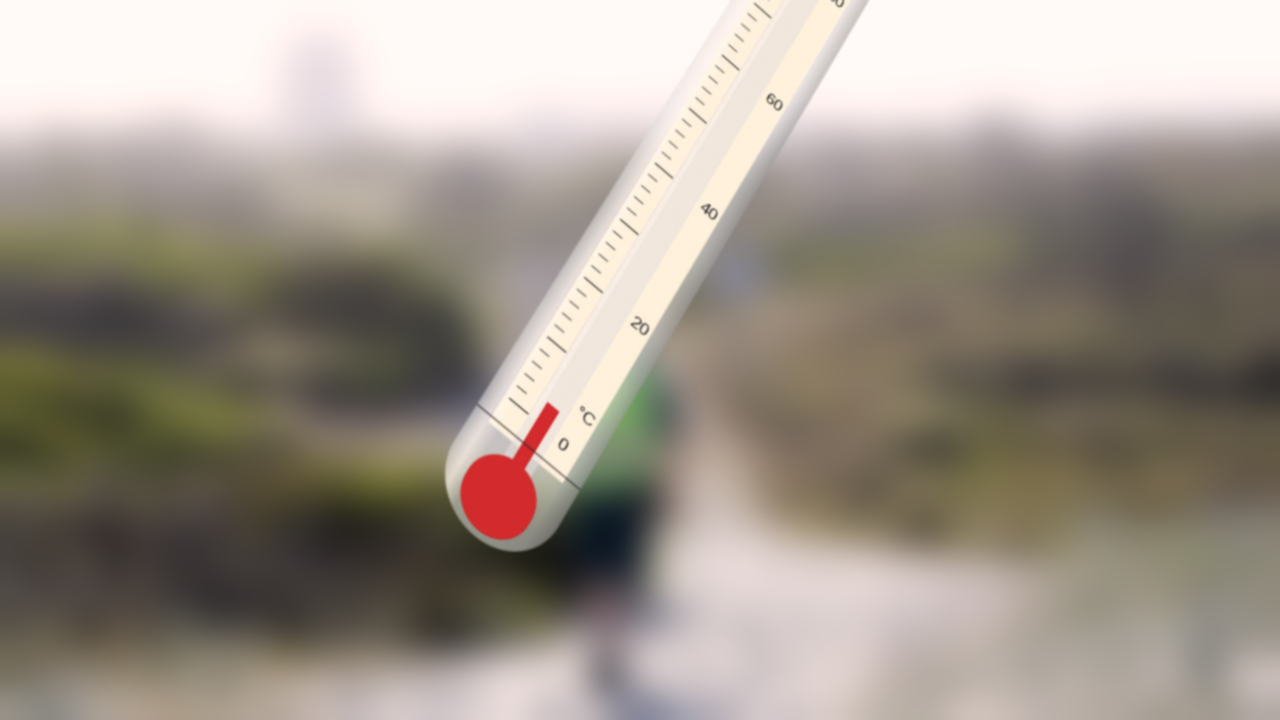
3 °C
